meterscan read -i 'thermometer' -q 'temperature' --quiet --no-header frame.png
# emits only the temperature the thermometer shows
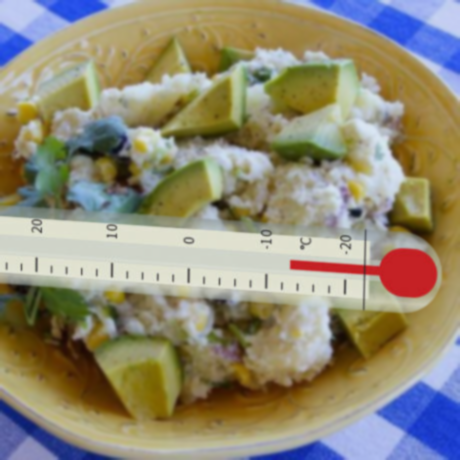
-13 °C
